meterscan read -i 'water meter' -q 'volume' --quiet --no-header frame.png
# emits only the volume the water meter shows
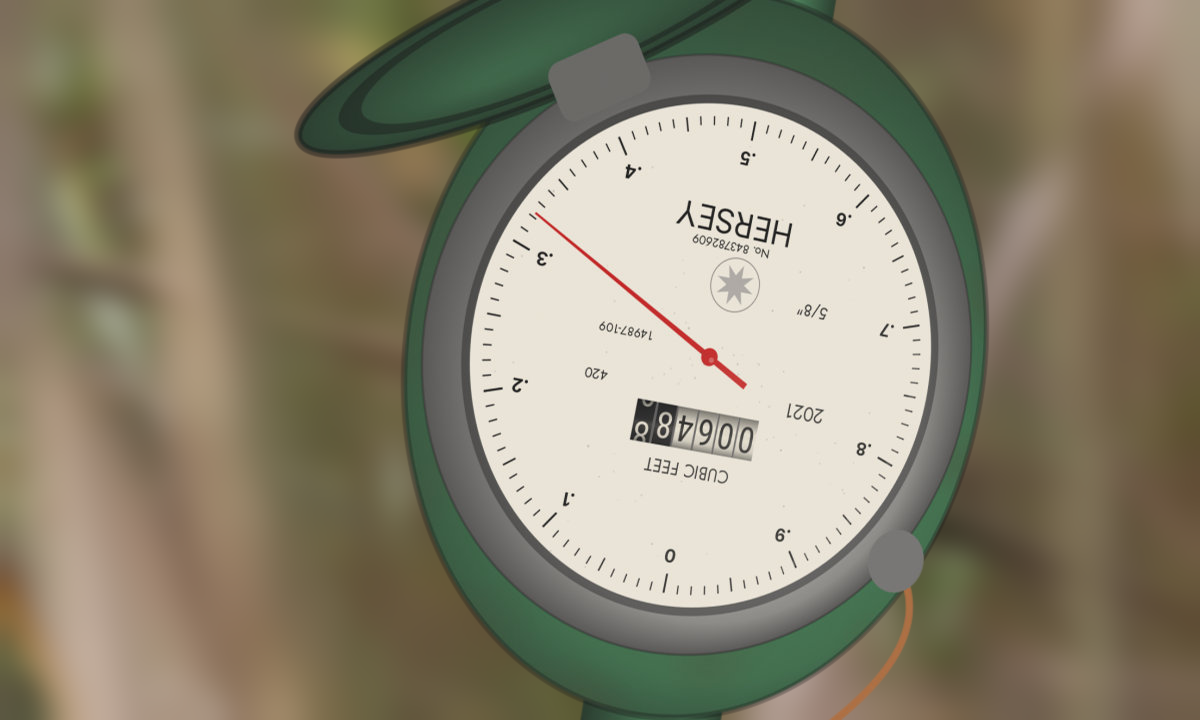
6488.32 ft³
